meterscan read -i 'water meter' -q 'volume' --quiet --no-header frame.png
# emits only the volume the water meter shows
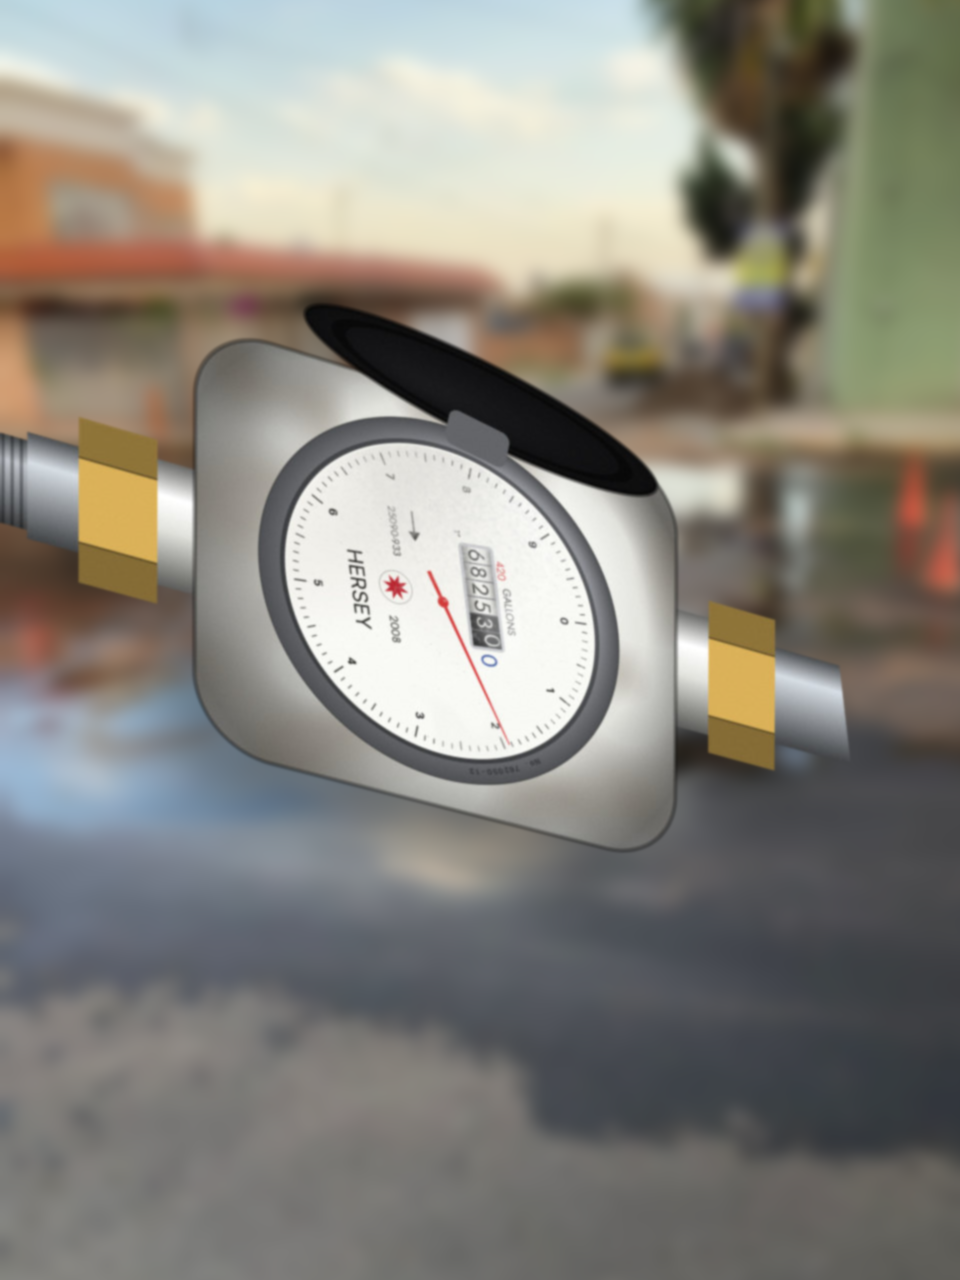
6825301.9 gal
